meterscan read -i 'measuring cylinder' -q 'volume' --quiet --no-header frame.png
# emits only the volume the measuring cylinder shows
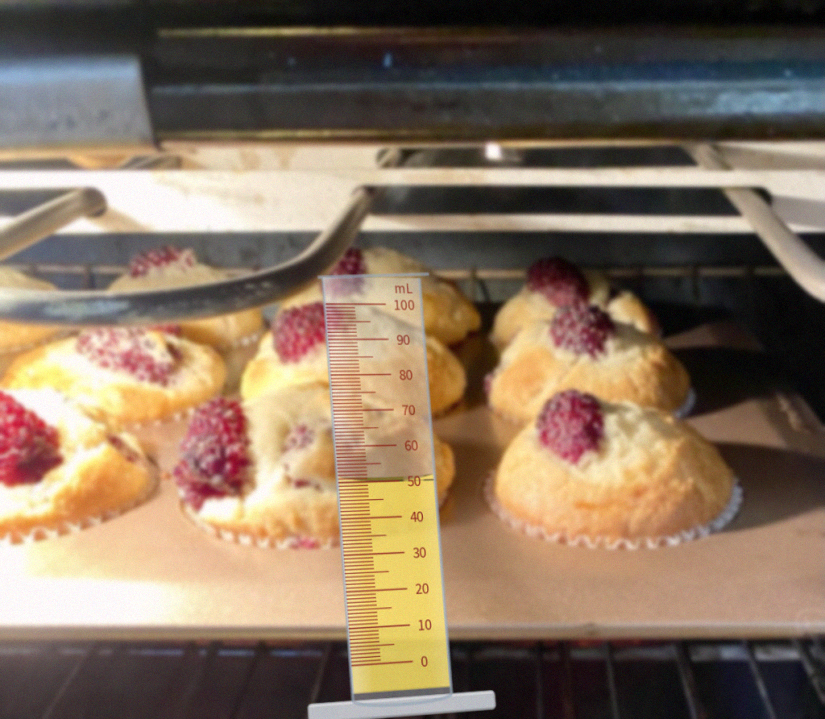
50 mL
